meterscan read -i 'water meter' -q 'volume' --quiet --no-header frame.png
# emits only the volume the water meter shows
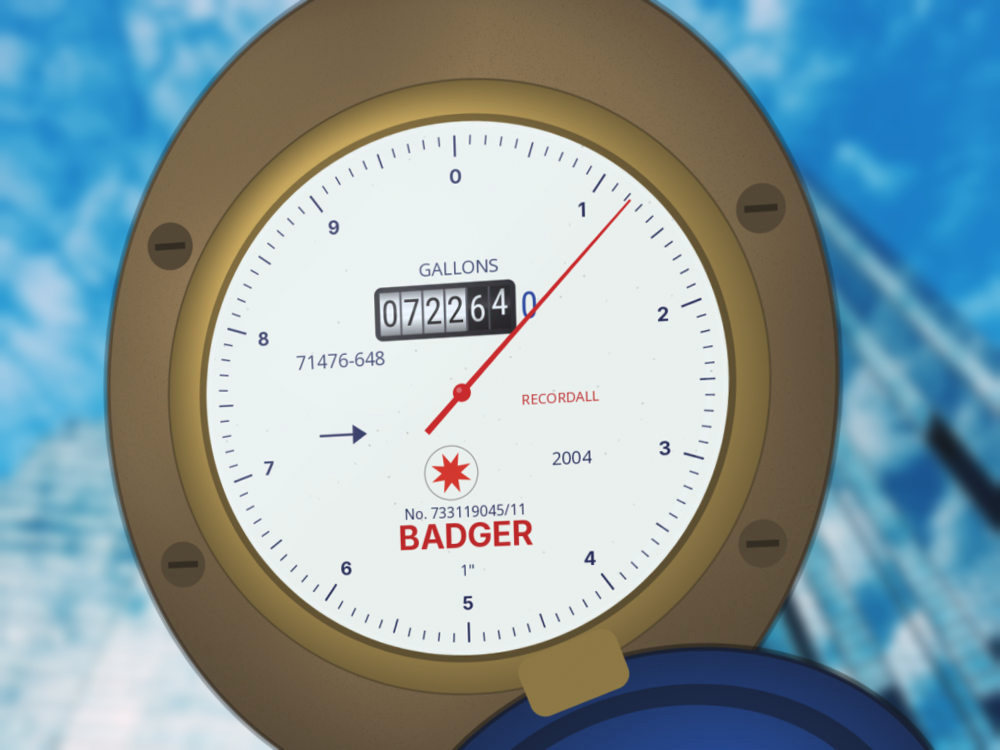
722641.2 gal
